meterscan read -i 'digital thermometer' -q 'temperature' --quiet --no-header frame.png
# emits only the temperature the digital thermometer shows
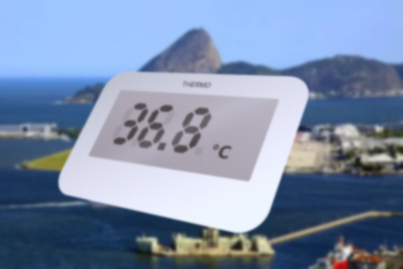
36.8 °C
